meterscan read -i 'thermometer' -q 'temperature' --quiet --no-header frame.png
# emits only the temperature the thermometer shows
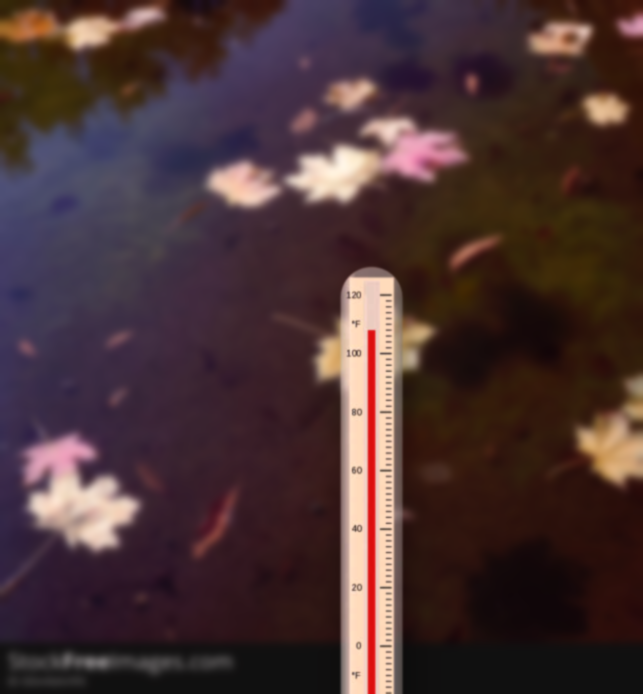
108 °F
